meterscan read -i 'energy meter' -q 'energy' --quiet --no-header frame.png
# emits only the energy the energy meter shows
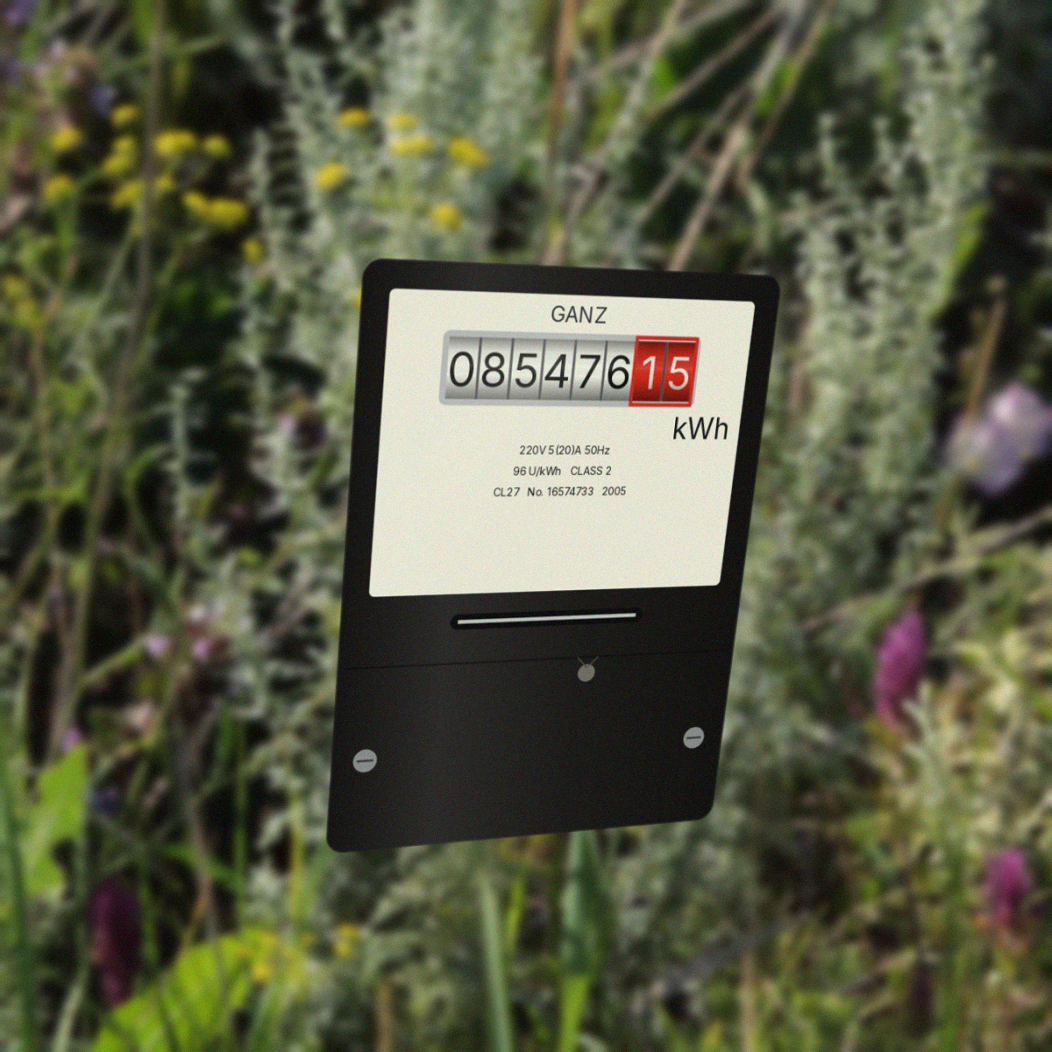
85476.15 kWh
